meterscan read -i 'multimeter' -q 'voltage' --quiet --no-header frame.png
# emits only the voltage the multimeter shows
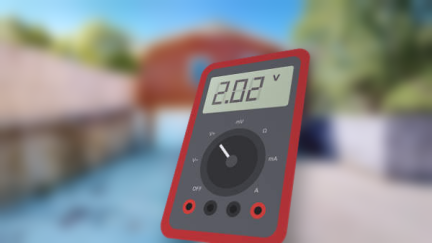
2.02 V
